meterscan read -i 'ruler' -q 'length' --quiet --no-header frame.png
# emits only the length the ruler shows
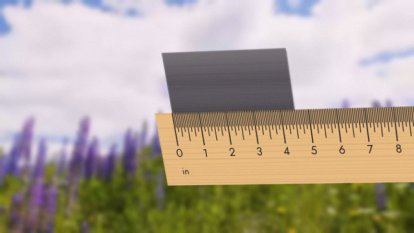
4.5 in
